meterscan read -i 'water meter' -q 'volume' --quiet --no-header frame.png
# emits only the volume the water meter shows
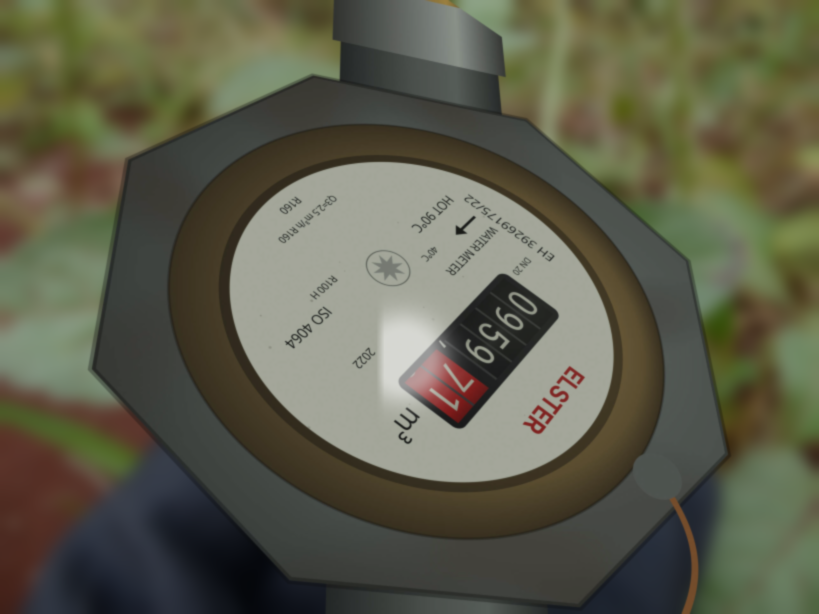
959.71 m³
